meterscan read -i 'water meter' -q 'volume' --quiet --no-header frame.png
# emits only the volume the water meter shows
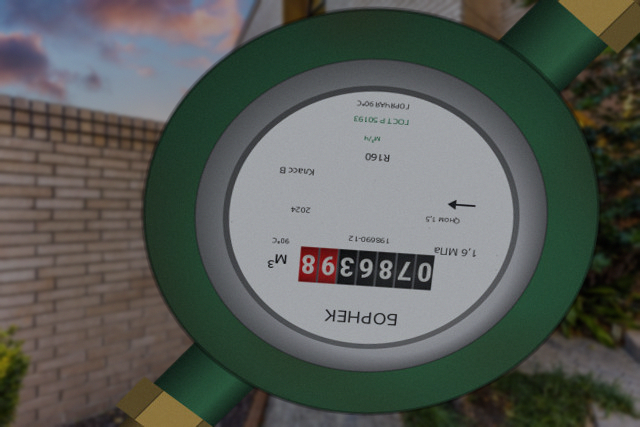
7863.98 m³
